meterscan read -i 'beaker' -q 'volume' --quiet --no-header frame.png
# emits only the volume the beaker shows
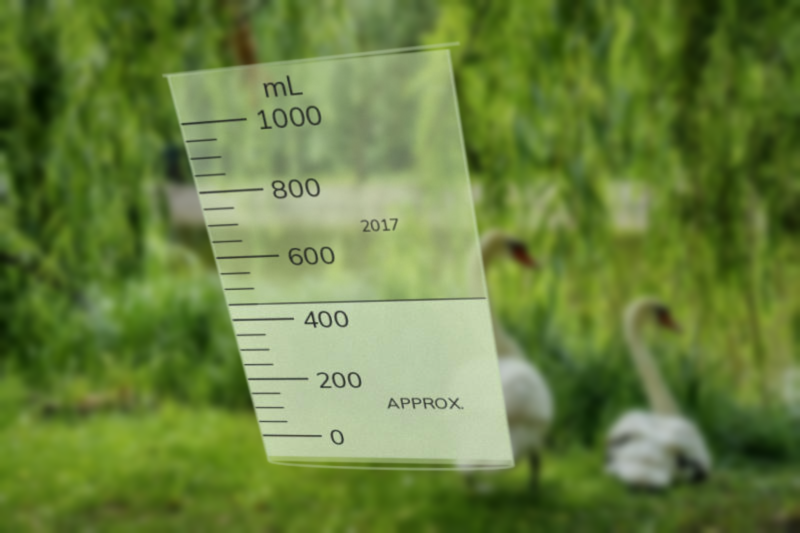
450 mL
